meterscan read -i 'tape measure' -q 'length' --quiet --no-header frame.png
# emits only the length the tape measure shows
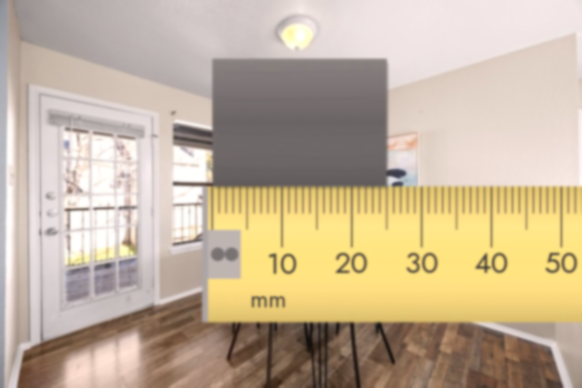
25 mm
